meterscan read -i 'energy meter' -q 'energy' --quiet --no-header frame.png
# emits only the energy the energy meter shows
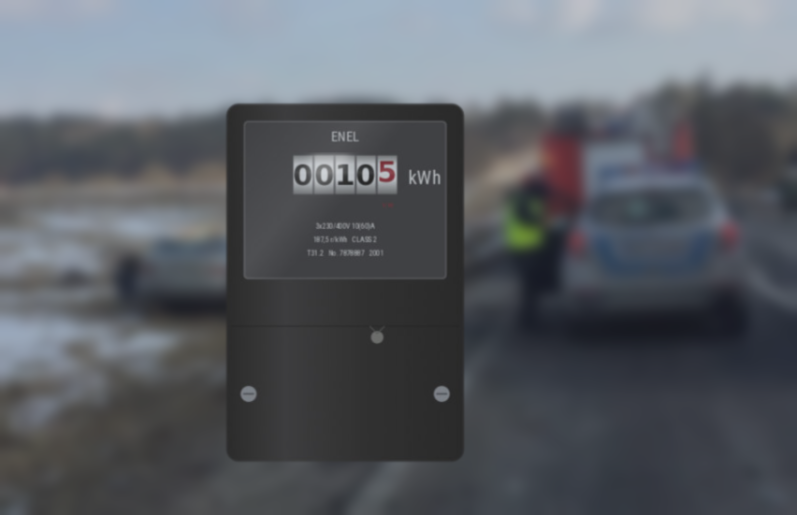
10.5 kWh
